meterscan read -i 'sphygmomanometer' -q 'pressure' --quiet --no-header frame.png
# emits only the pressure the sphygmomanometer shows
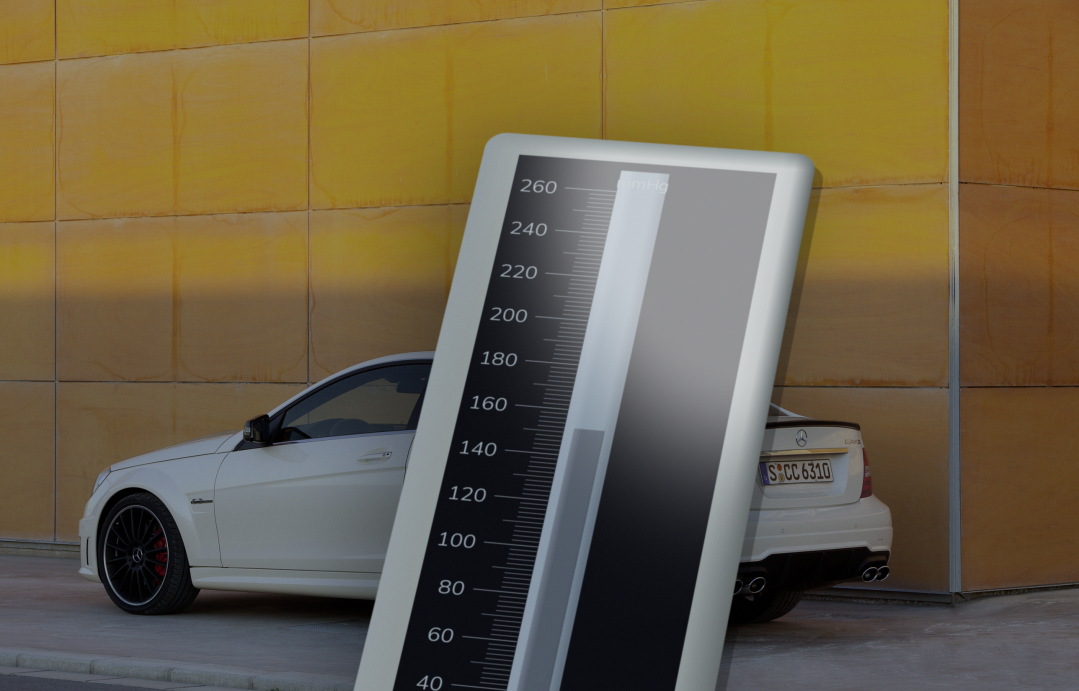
152 mmHg
